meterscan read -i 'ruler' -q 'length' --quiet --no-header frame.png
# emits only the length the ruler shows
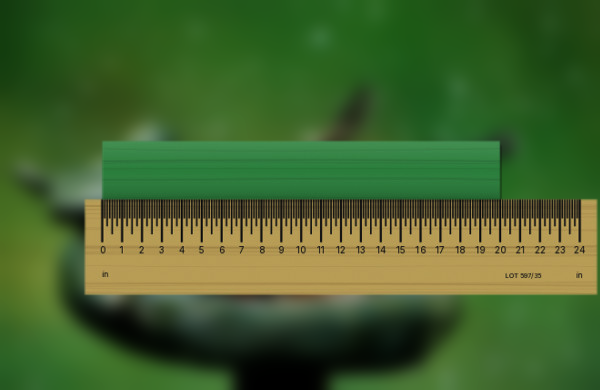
20 in
